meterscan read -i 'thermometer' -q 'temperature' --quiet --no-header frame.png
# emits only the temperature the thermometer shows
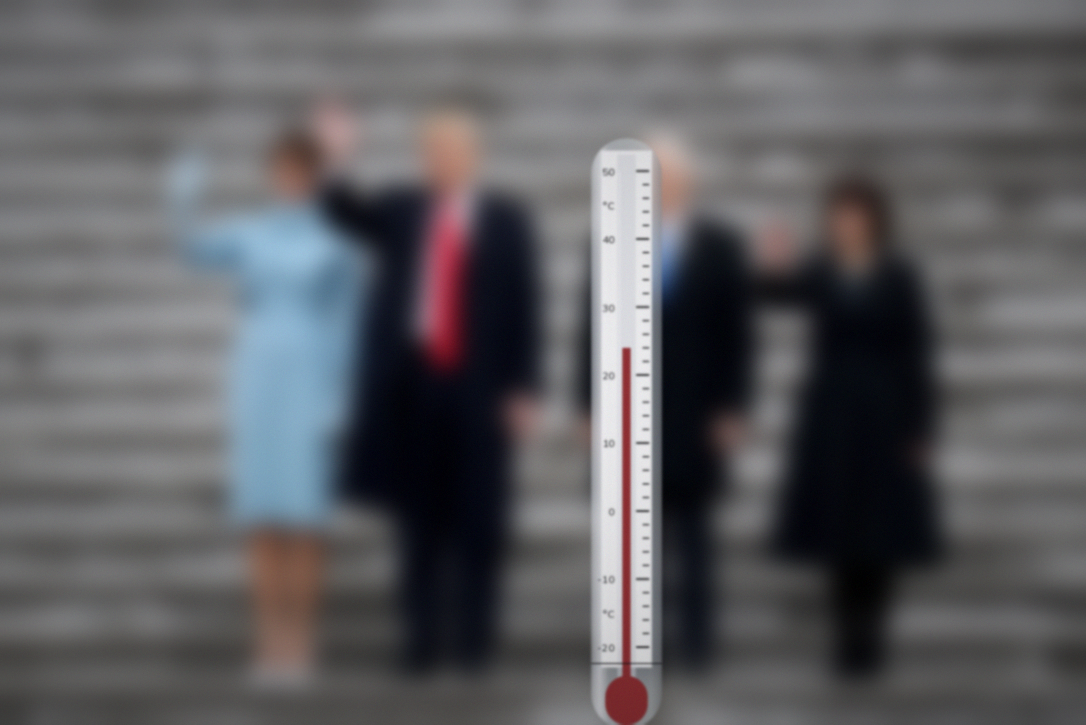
24 °C
